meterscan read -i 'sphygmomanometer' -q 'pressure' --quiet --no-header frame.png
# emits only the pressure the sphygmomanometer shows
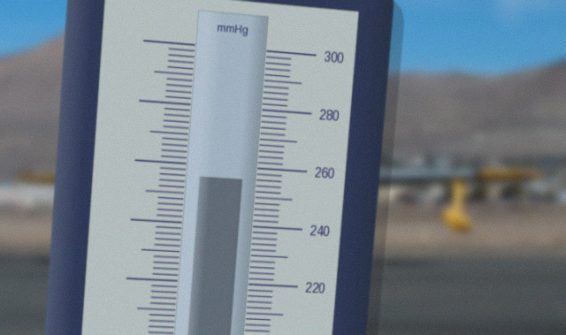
256 mmHg
